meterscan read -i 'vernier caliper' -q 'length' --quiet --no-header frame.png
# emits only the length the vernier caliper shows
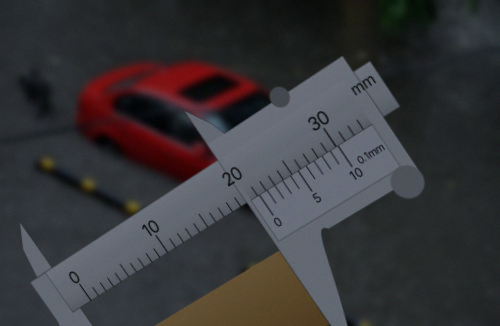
21.2 mm
